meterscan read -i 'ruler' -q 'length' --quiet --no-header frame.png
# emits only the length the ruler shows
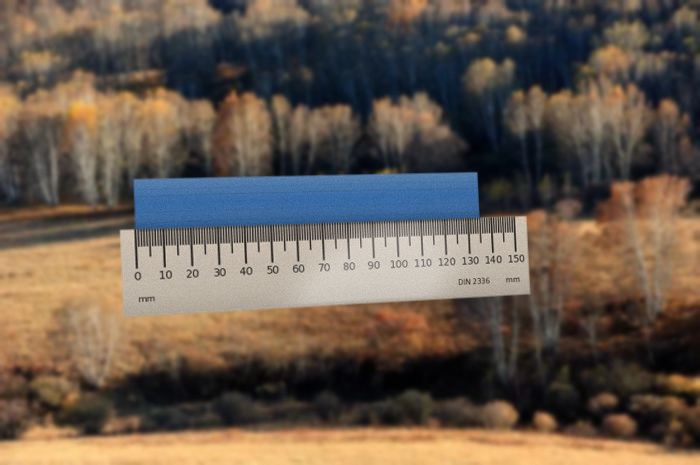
135 mm
